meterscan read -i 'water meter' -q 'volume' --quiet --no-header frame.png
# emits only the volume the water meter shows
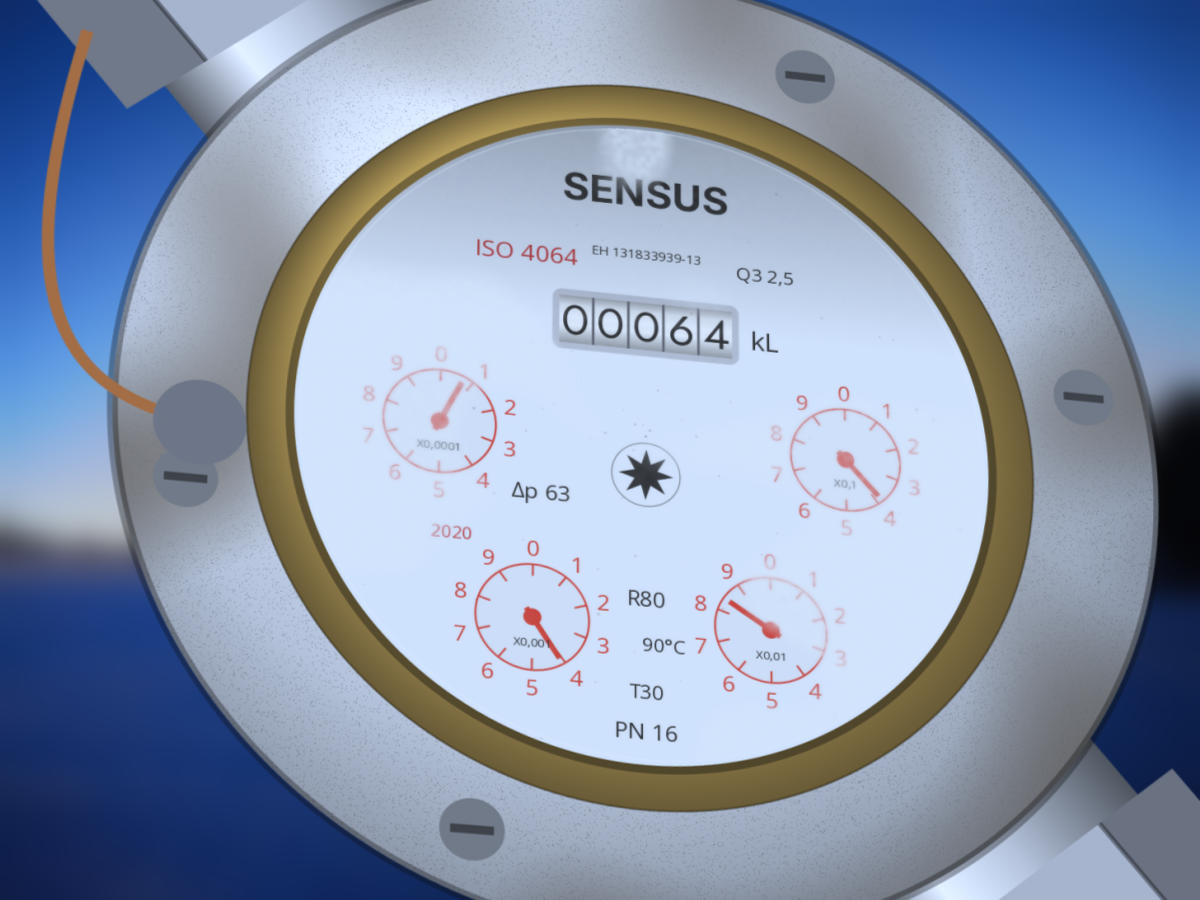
64.3840 kL
